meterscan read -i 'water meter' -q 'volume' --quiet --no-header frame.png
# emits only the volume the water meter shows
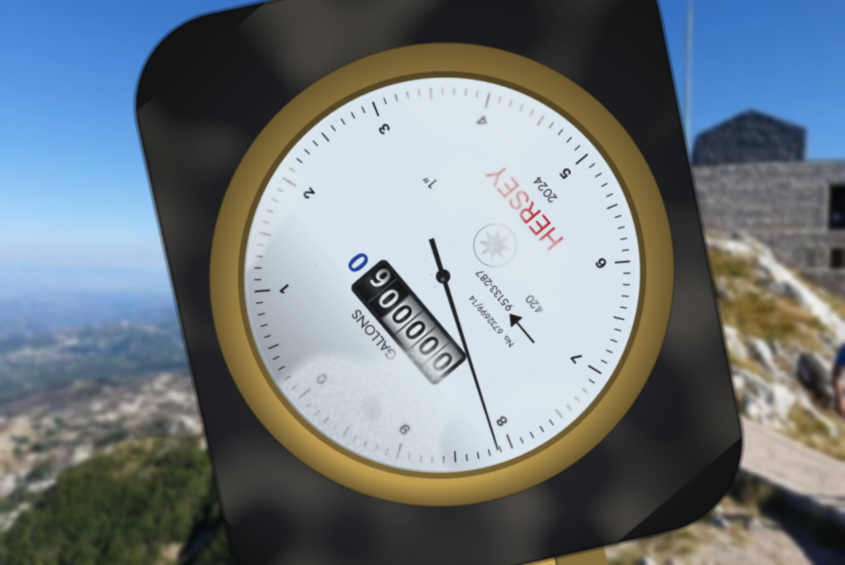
58.1 gal
